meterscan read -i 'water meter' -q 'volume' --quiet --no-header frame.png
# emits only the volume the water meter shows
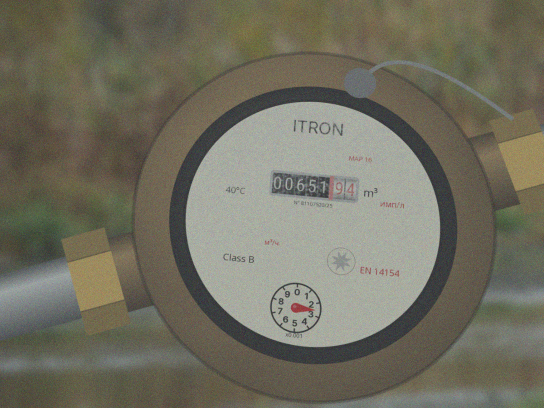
651.942 m³
